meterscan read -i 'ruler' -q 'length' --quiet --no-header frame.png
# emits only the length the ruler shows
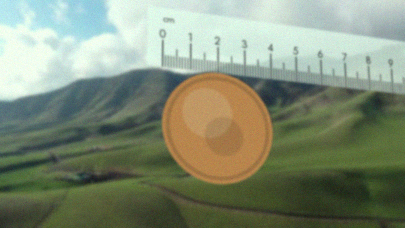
4 cm
